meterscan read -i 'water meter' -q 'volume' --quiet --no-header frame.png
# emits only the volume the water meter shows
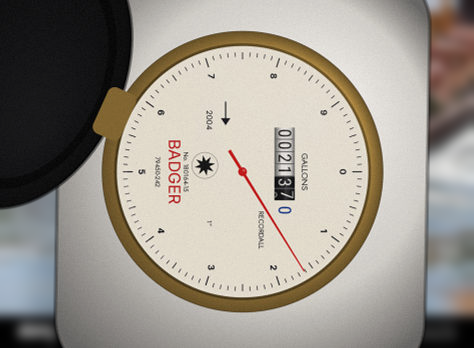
21371.6 gal
